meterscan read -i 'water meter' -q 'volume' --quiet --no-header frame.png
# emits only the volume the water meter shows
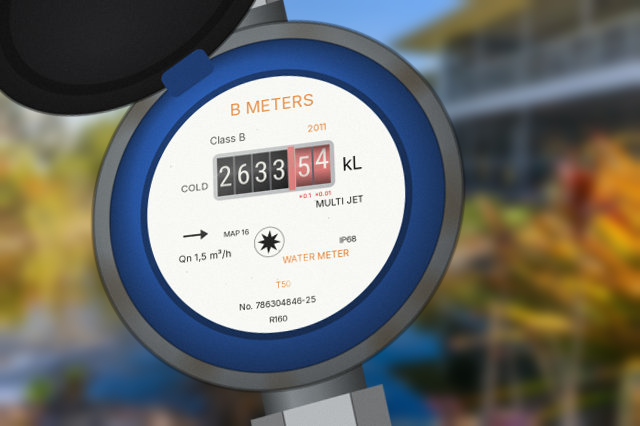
2633.54 kL
